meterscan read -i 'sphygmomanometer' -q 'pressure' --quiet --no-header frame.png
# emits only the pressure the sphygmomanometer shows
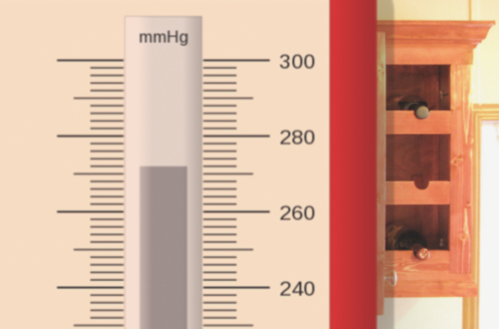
272 mmHg
